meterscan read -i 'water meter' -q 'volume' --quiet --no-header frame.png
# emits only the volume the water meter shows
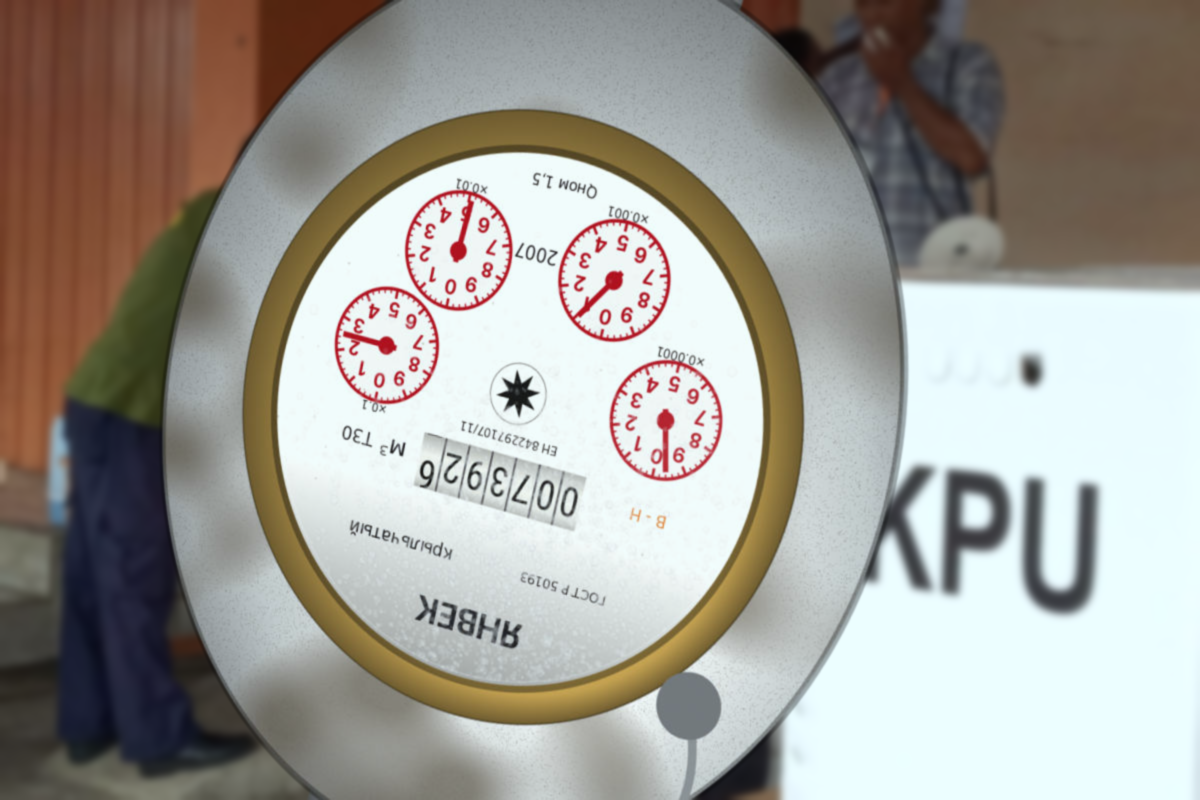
73926.2509 m³
